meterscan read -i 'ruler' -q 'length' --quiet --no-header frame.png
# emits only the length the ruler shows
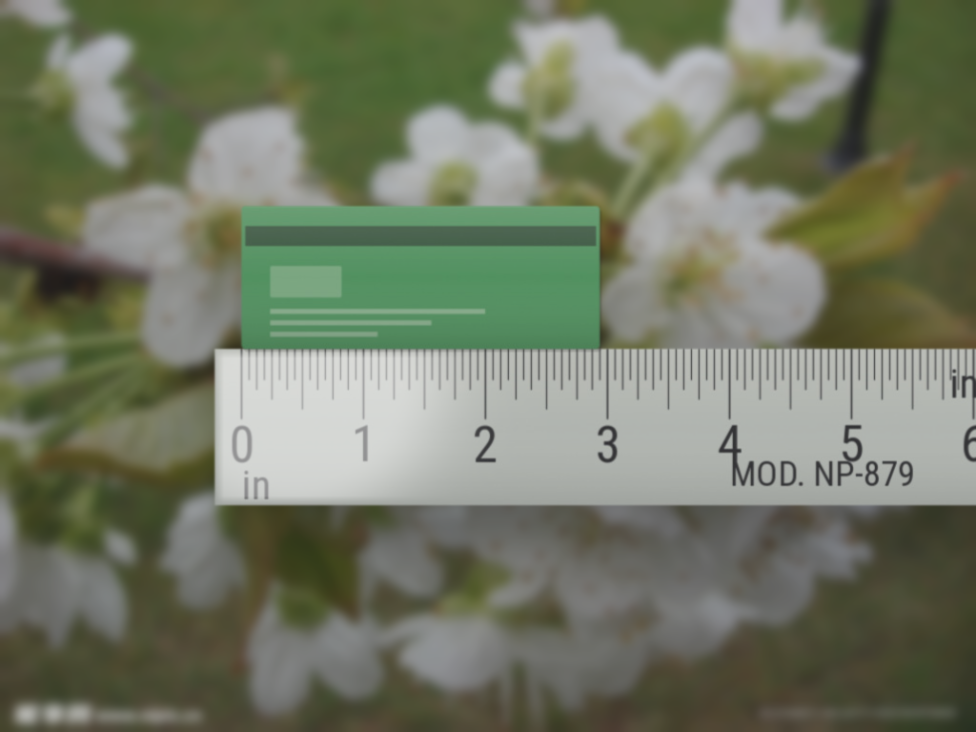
2.9375 in
